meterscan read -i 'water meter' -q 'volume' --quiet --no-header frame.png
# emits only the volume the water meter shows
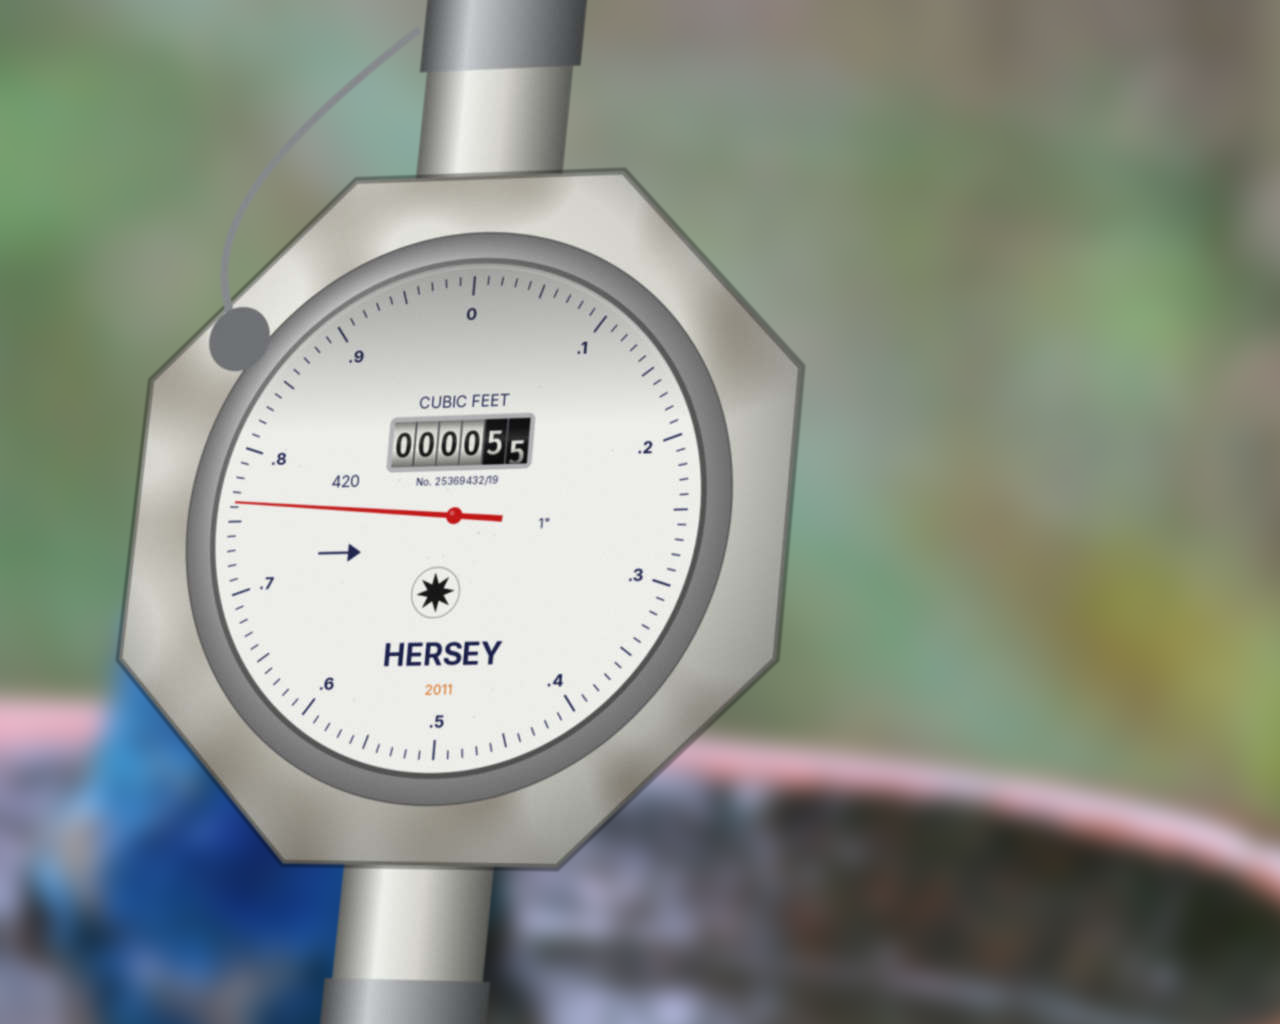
54.76 ft³
